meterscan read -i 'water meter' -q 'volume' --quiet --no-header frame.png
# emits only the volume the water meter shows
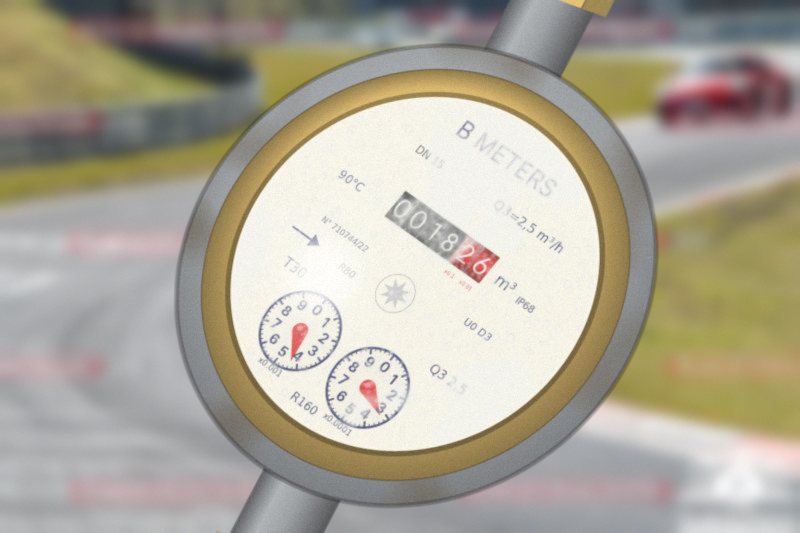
18.2643 m³
